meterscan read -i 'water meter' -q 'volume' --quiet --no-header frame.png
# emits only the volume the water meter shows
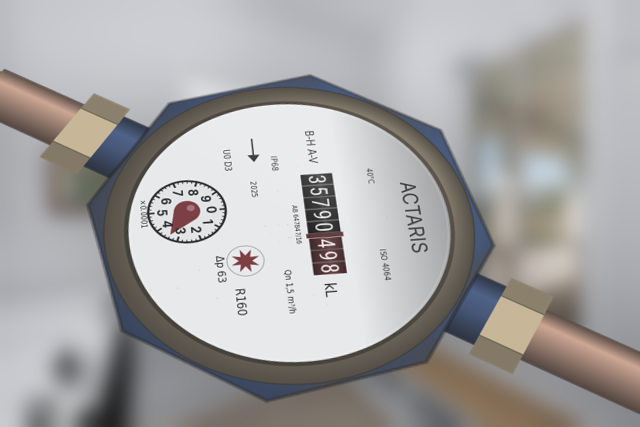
35790.4983 kL
